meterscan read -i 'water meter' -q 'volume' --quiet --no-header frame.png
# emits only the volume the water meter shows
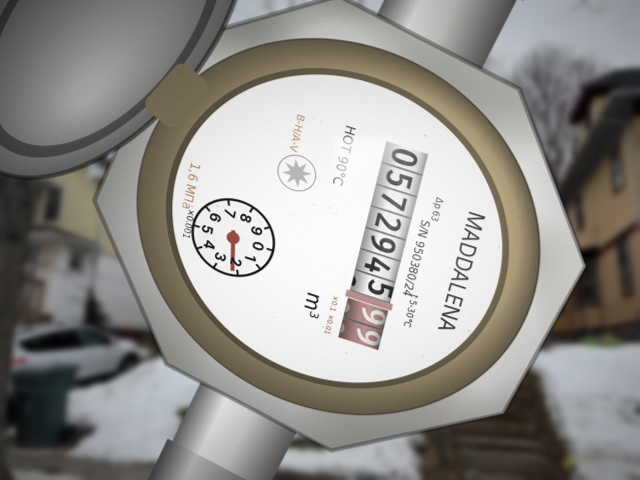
572945.992 m³
